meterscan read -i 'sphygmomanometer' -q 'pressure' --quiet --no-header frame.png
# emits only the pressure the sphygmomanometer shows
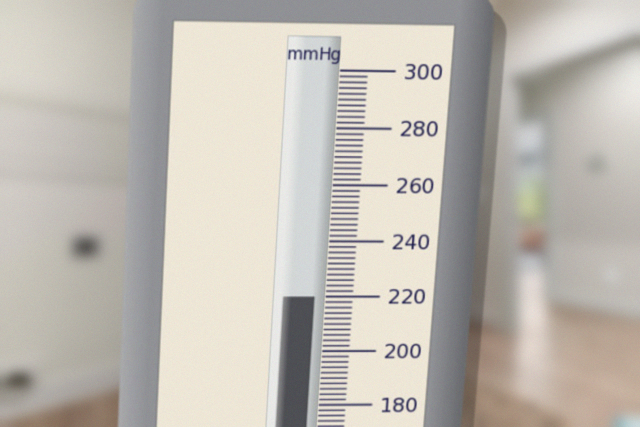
220 mmHg
